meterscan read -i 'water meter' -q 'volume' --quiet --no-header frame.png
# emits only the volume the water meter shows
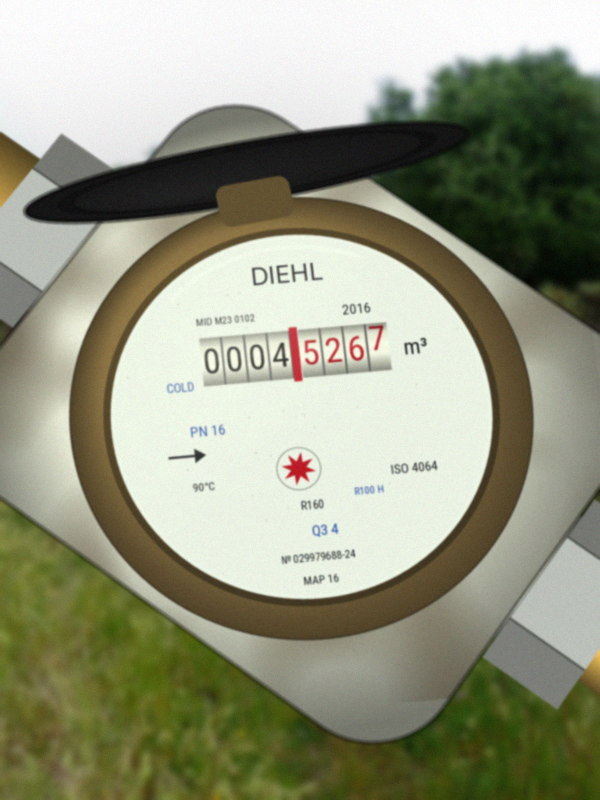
4.5267 m³
